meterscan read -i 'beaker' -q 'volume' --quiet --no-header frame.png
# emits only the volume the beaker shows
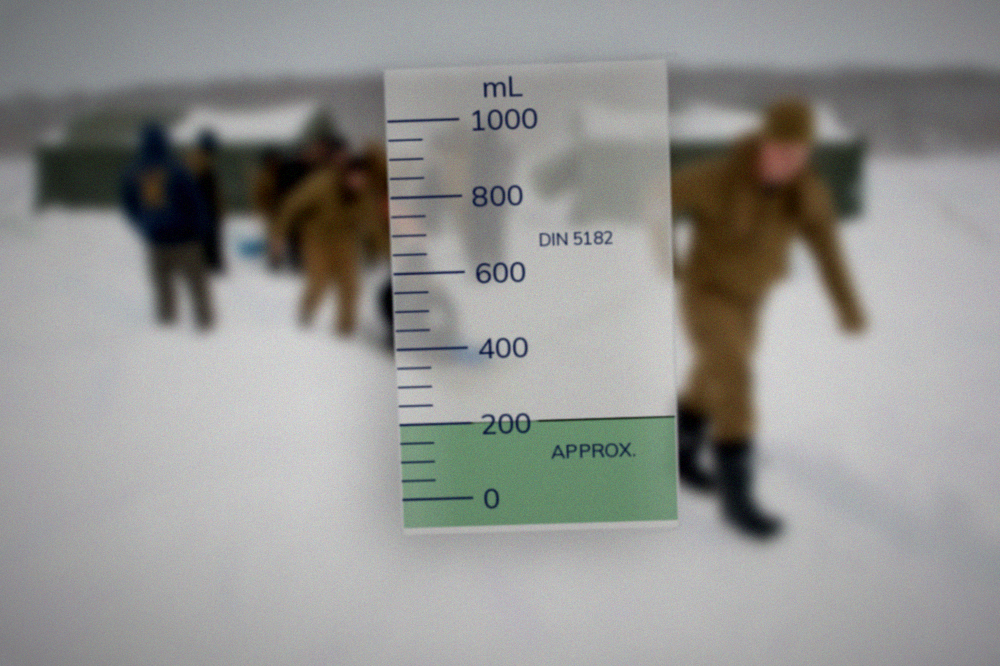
200 mL
